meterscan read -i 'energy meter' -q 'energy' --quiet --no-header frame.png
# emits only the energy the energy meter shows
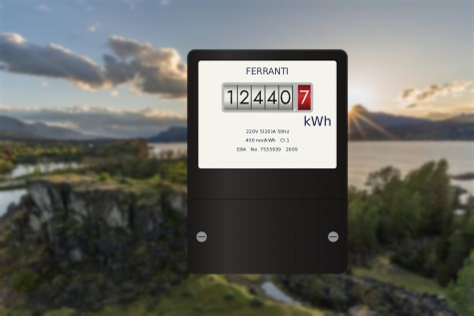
12440.7 kWh
